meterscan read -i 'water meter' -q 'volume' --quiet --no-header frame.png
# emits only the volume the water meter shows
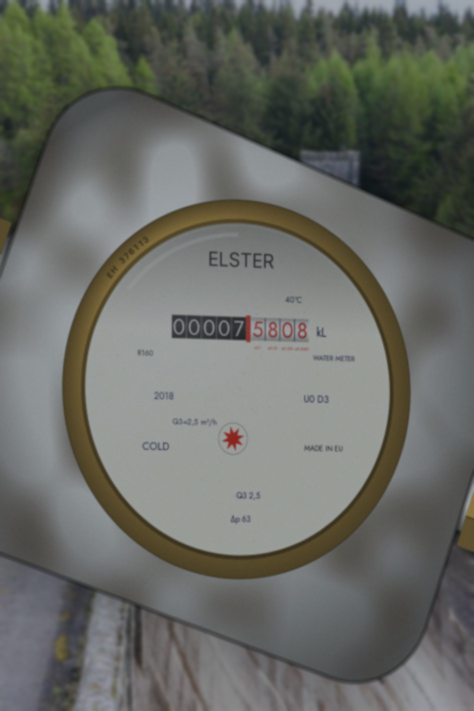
7.5808 kL
